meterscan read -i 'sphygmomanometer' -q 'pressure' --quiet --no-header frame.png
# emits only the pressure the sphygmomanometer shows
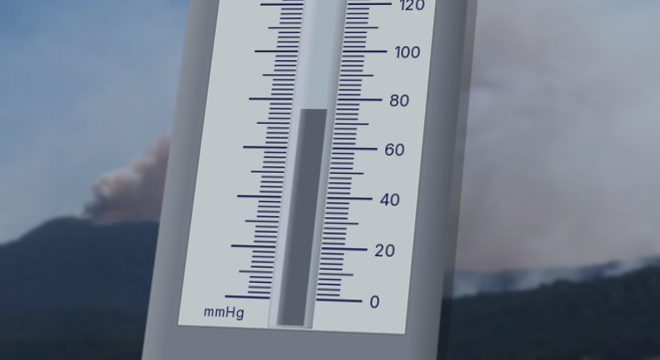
76 mmHg
